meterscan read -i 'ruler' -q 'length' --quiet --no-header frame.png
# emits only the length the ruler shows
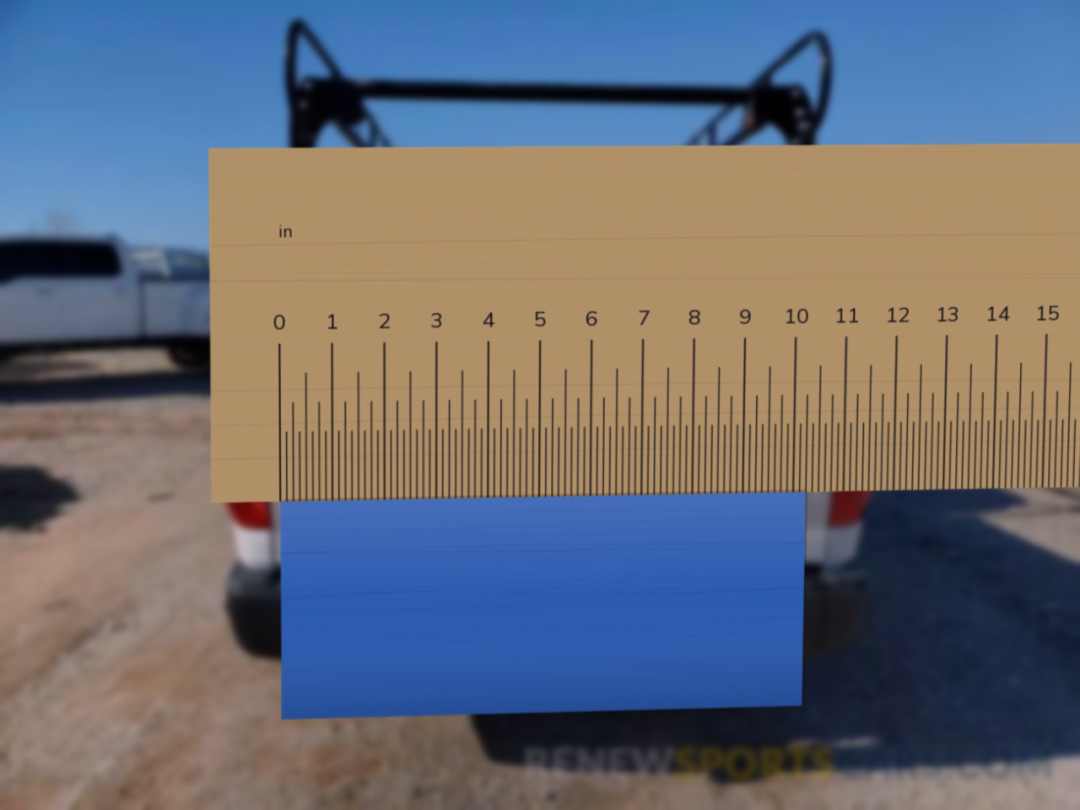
10.25 in
